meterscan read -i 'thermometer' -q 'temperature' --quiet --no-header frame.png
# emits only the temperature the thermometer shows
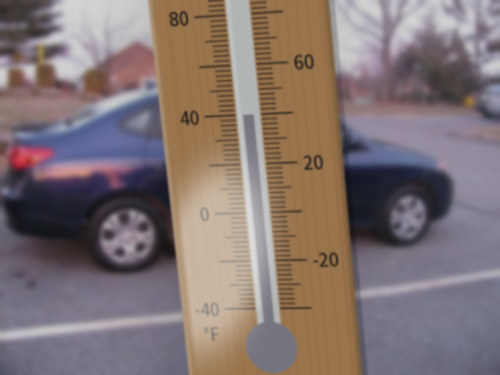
40 °F
